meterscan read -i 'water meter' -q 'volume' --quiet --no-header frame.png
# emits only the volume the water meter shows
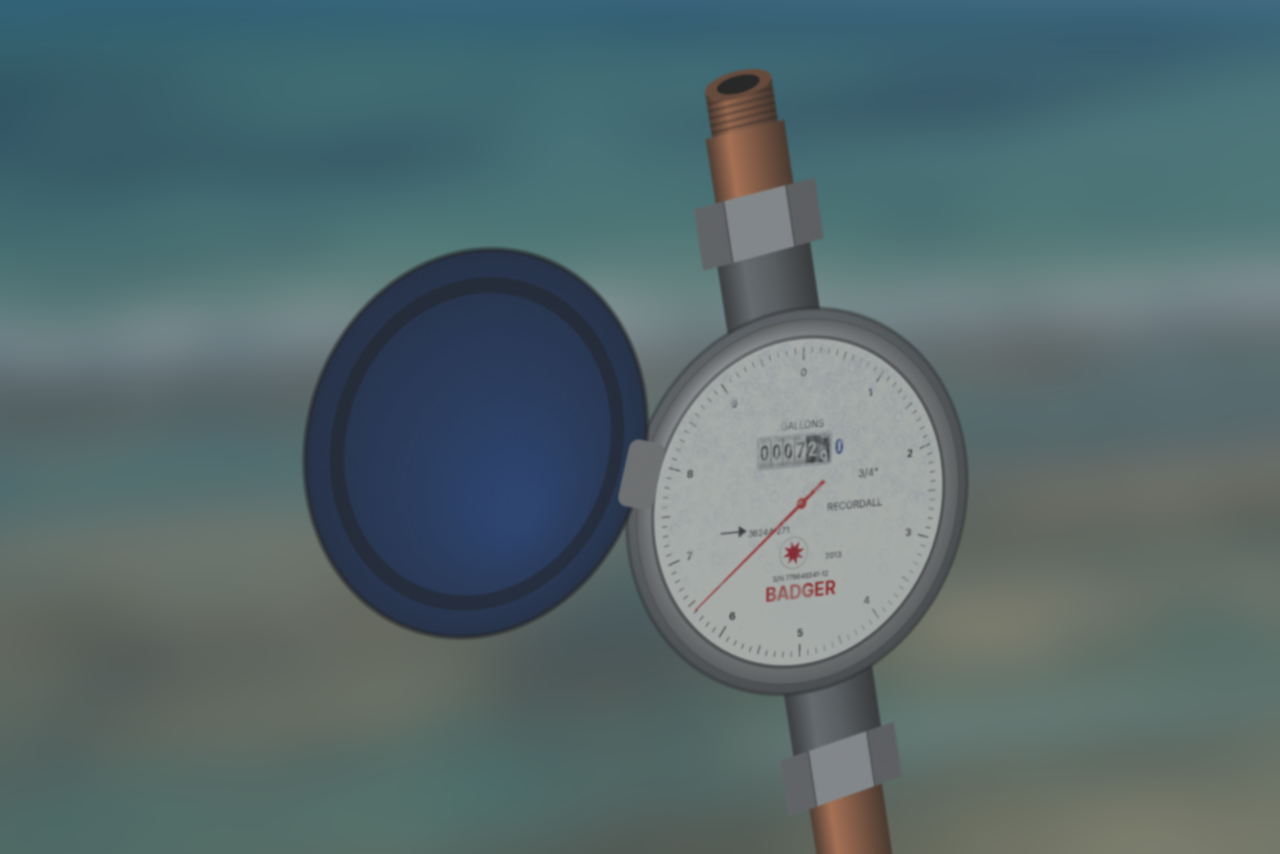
7286.4 gal
